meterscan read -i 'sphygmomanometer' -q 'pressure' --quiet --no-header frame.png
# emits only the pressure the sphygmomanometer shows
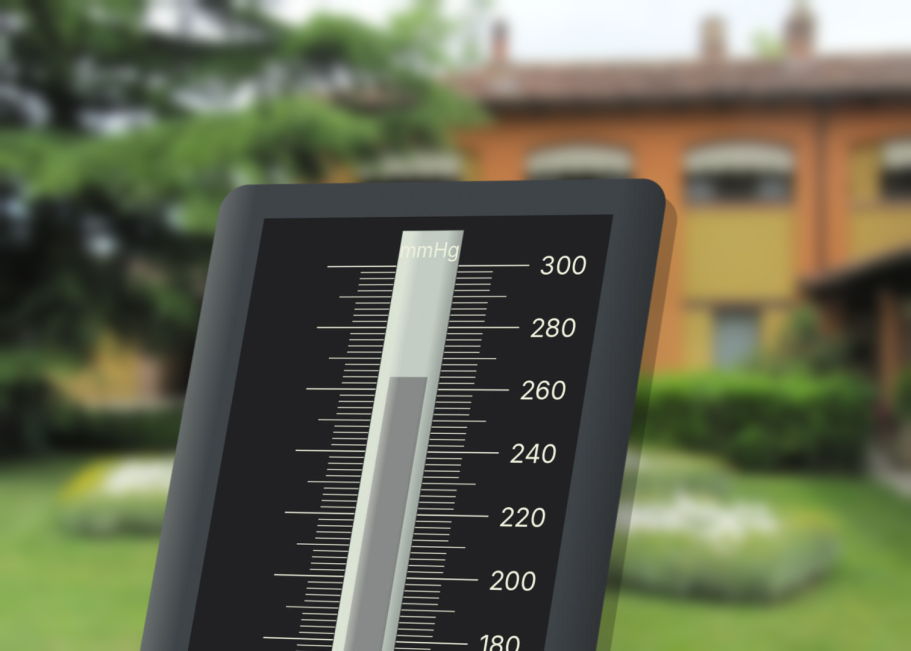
264 mmHg
